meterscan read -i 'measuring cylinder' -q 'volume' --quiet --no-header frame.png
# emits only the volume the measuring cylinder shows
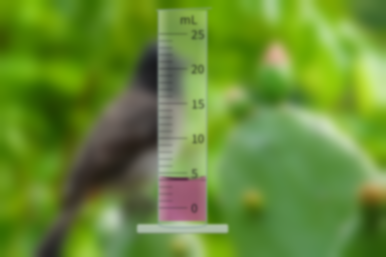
4 mL
